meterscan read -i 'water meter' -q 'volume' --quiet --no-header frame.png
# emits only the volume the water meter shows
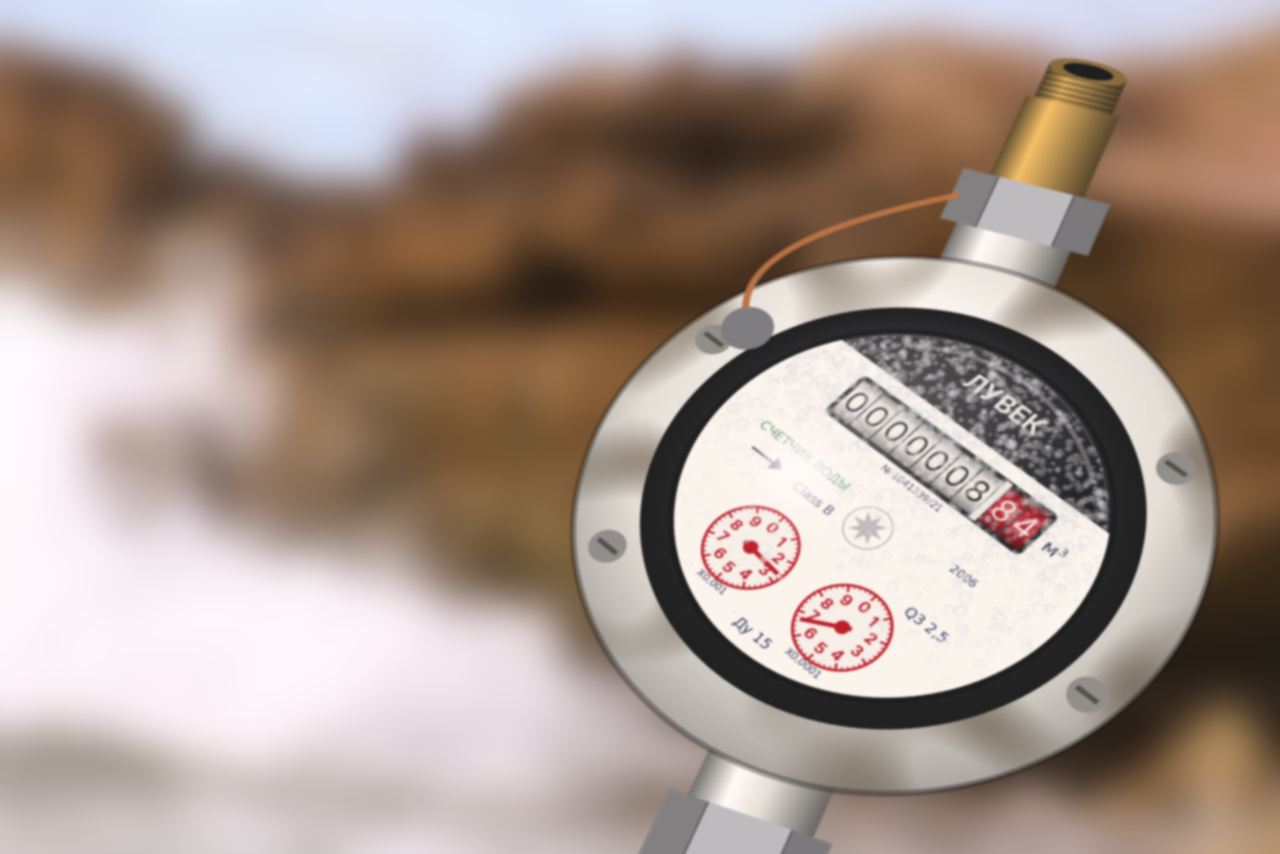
8.8426 m³
